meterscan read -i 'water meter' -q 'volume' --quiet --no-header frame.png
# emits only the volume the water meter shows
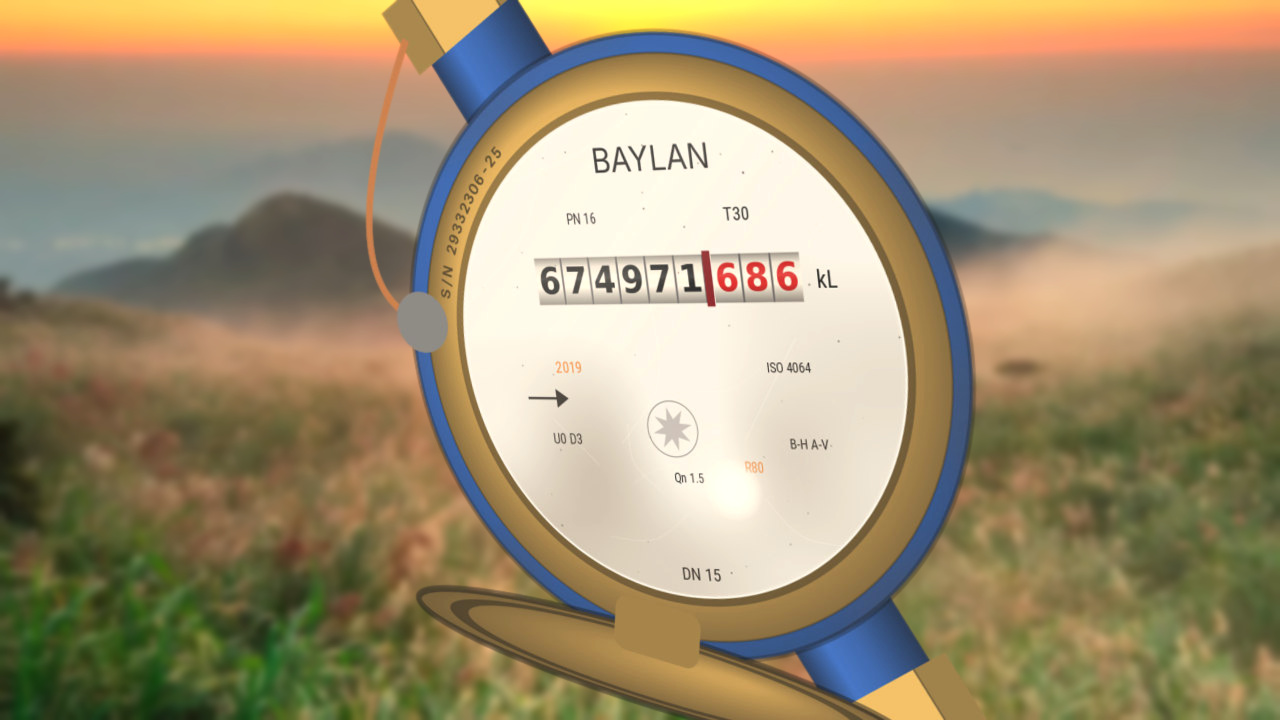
674971.686 kL
